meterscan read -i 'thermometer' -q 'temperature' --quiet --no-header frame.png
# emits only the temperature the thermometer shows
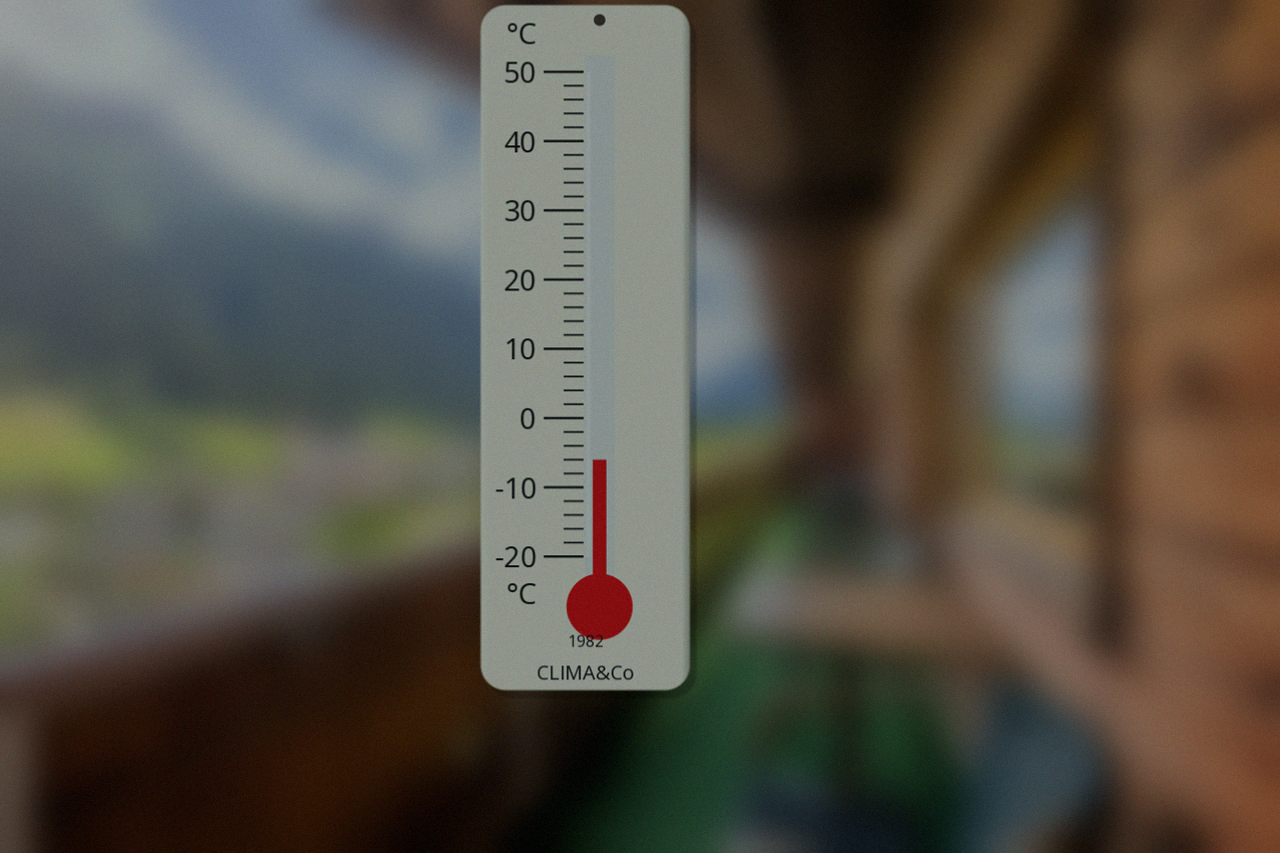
-6 °C
